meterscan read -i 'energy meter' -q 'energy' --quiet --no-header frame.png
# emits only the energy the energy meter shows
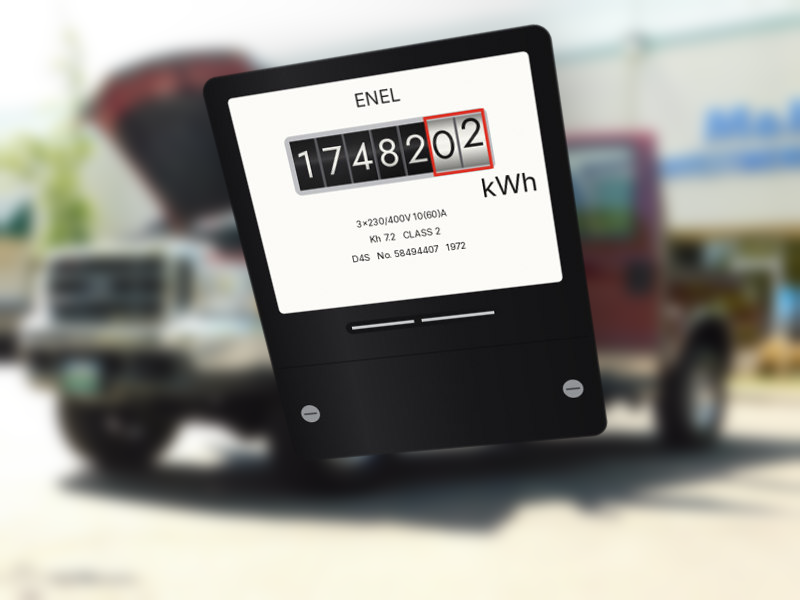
17482.02 kWh
